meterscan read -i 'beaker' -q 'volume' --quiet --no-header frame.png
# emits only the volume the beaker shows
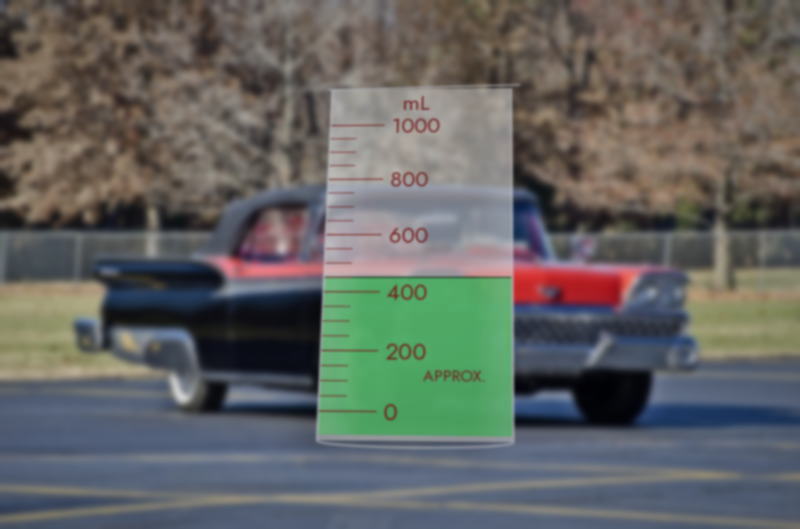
450 mL
